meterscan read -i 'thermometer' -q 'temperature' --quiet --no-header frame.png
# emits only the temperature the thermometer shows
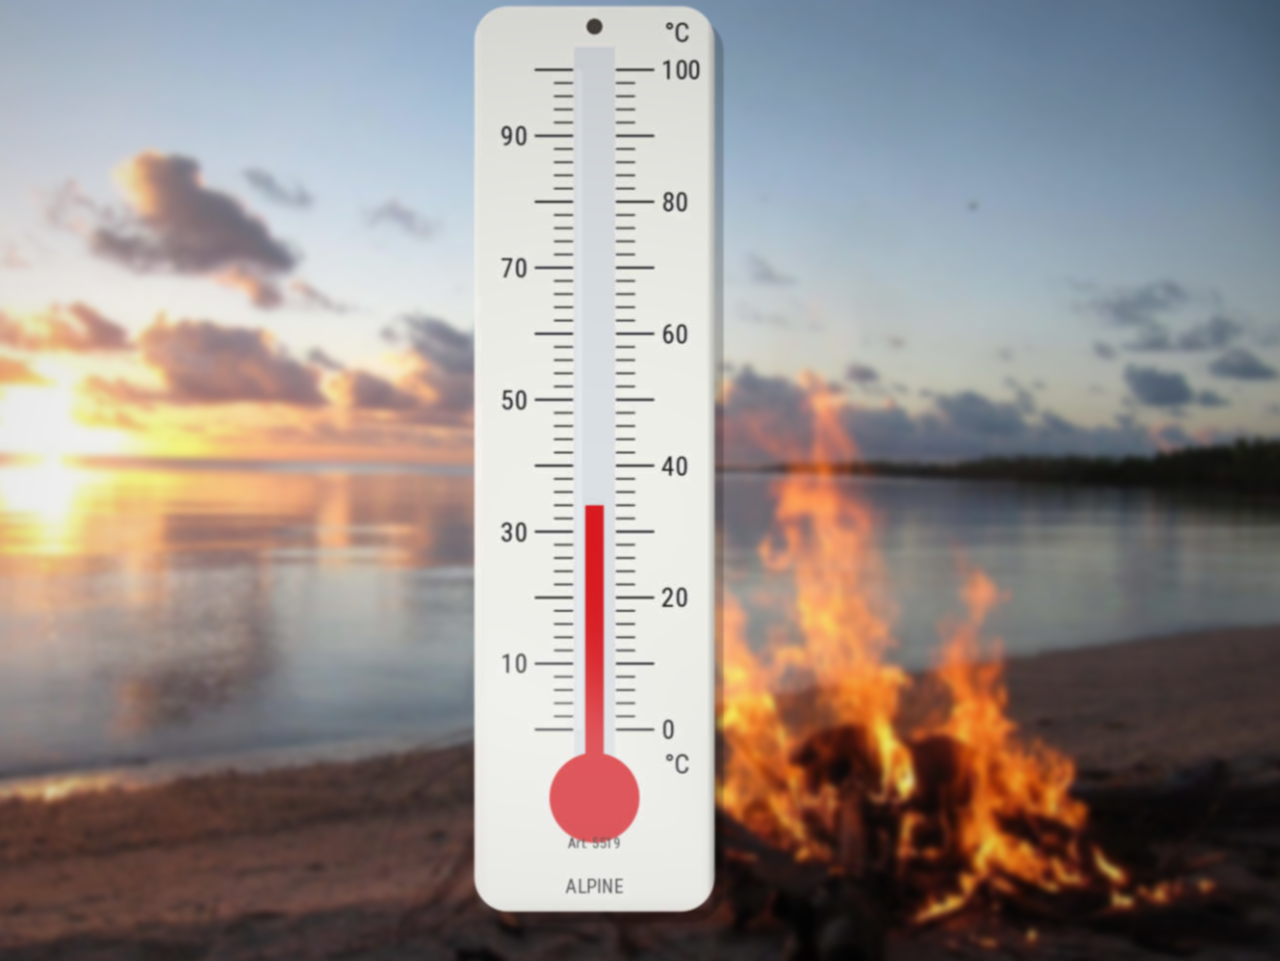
34 °C
